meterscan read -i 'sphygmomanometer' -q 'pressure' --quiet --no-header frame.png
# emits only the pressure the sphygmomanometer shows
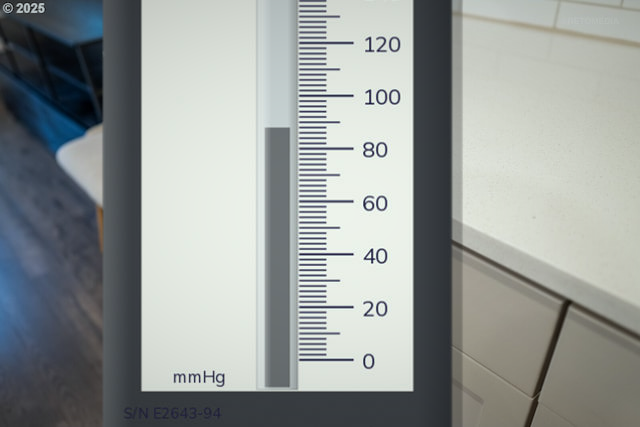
88 mmHg
